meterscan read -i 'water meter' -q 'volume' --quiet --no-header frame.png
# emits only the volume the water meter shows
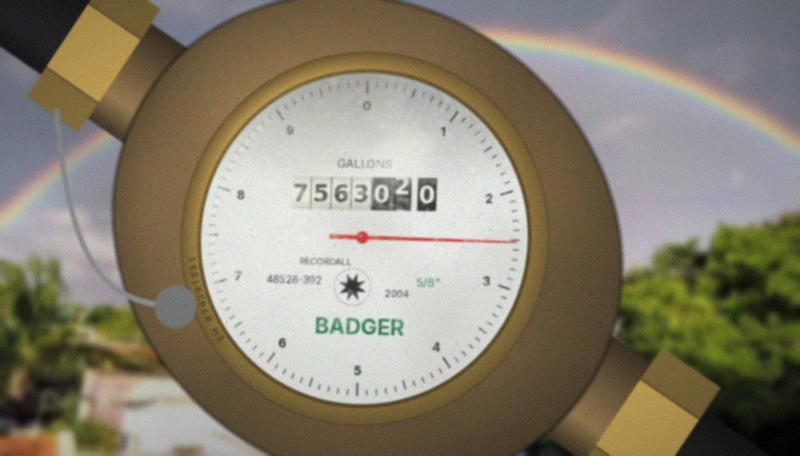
7563022.5 gal
